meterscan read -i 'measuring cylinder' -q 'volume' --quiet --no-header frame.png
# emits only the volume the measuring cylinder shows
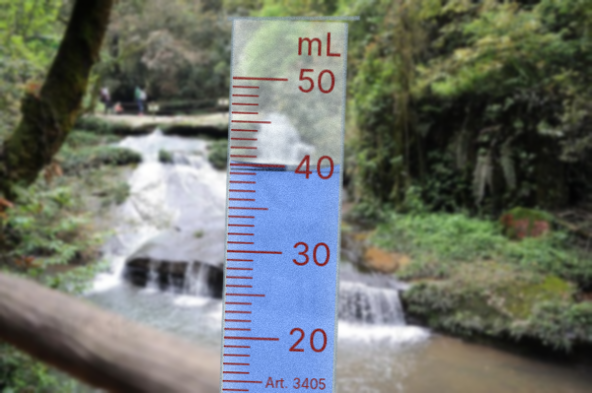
39.5 mL
